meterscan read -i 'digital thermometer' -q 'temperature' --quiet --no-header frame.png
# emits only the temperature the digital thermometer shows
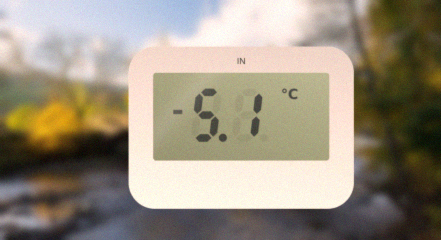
-5.1 °C
